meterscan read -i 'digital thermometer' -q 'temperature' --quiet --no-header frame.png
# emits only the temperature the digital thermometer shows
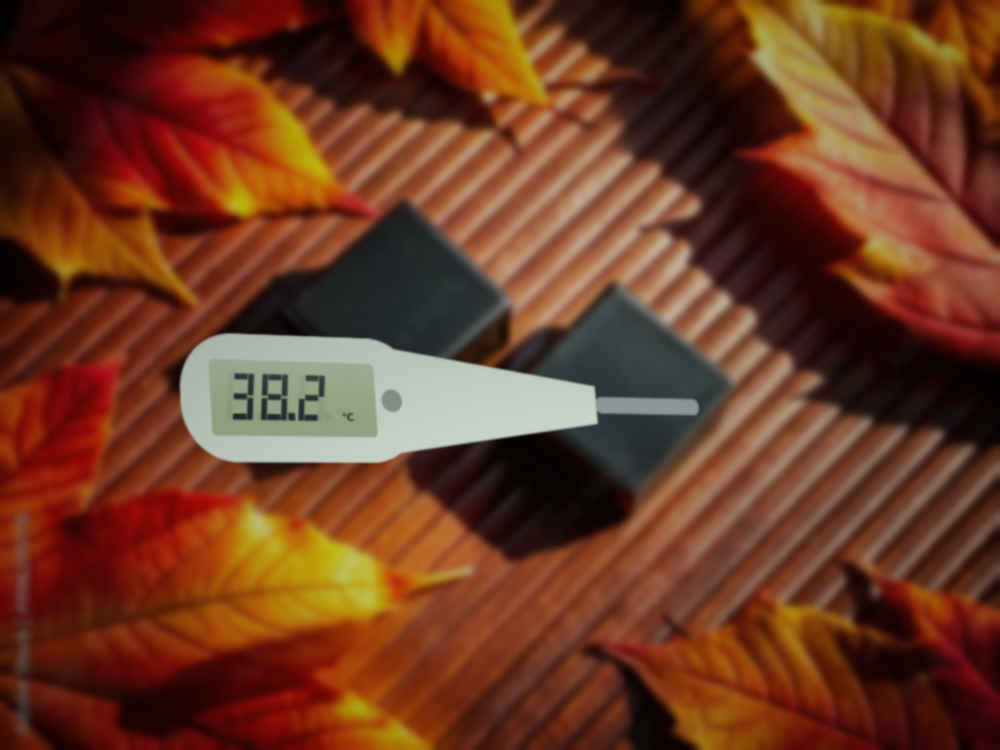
38.2 °C
